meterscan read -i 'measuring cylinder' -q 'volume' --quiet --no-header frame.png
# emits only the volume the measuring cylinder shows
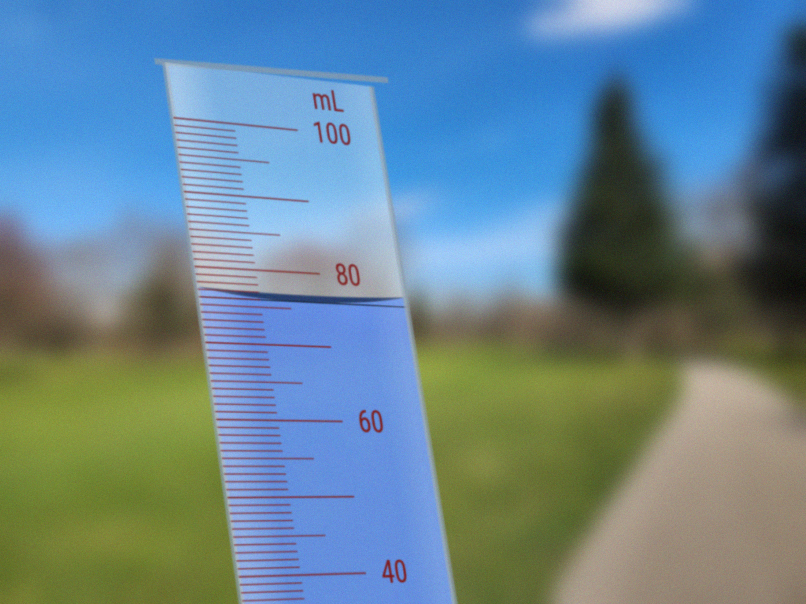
76 mL
